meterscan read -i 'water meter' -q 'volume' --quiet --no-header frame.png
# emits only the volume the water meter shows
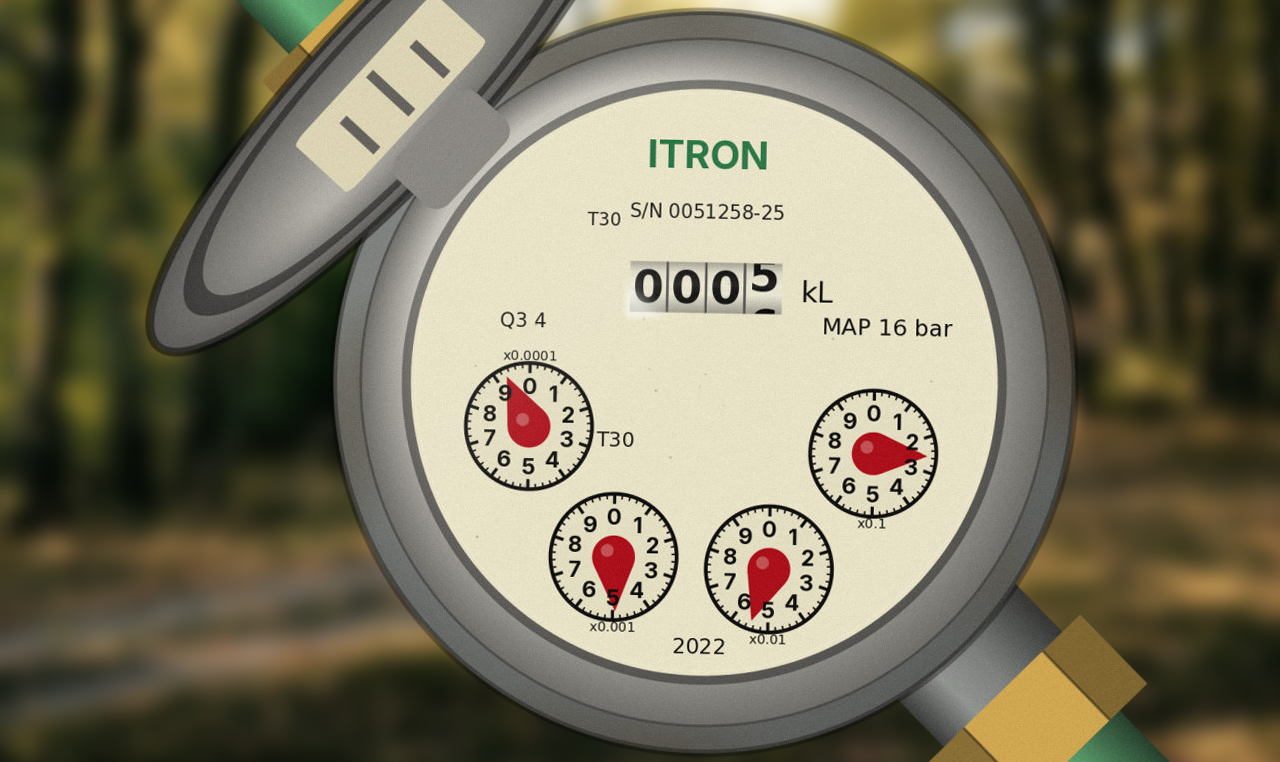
5.2549 kL
